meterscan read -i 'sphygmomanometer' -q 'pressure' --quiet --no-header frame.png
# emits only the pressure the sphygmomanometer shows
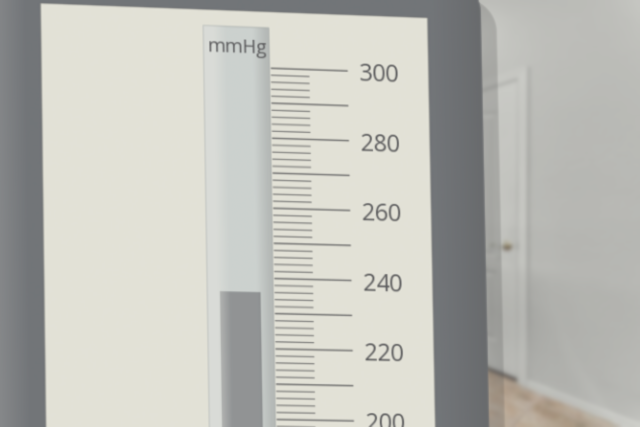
236 mmHg
